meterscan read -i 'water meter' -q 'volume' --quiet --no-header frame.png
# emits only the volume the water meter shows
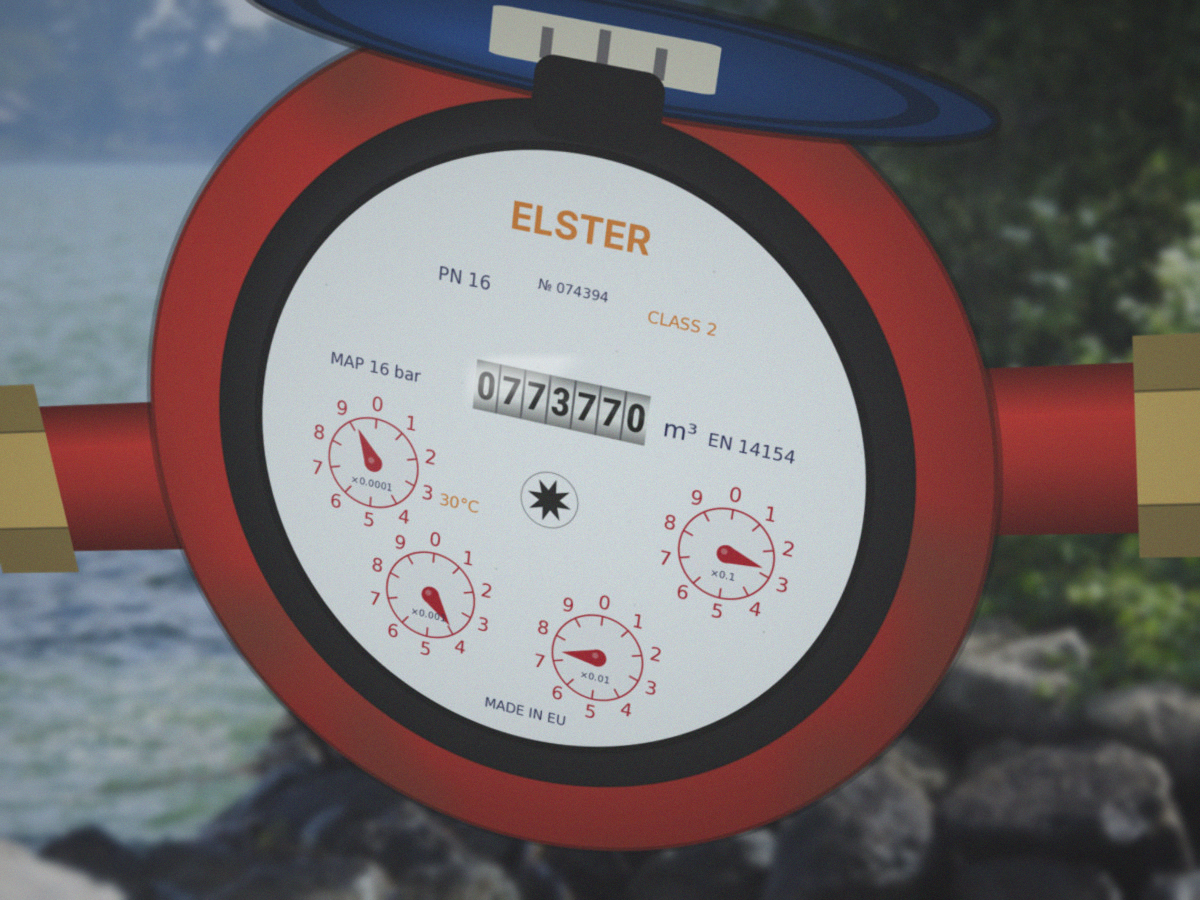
773770.2739 m³
